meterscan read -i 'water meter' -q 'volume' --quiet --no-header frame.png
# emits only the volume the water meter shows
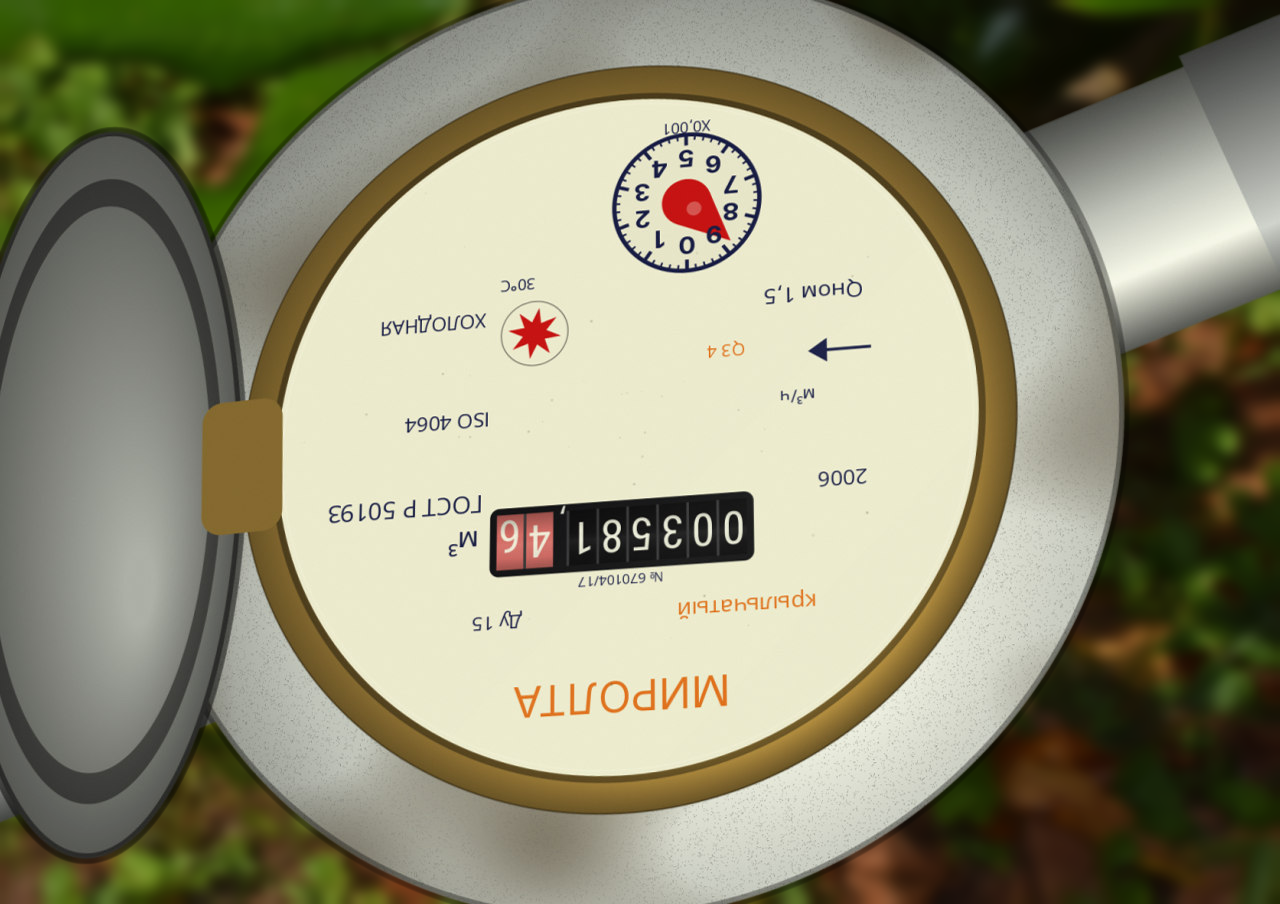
3581.458 m³
